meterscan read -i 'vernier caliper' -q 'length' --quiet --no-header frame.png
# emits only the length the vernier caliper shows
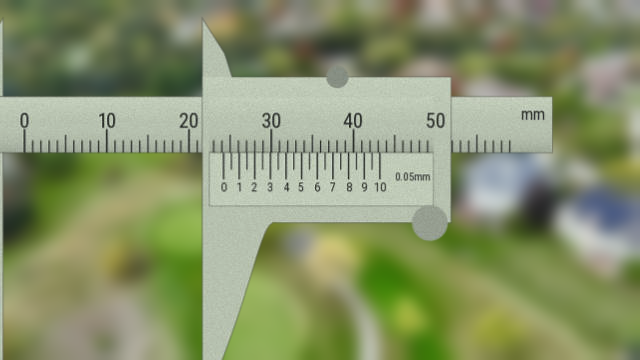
24.2 mm
